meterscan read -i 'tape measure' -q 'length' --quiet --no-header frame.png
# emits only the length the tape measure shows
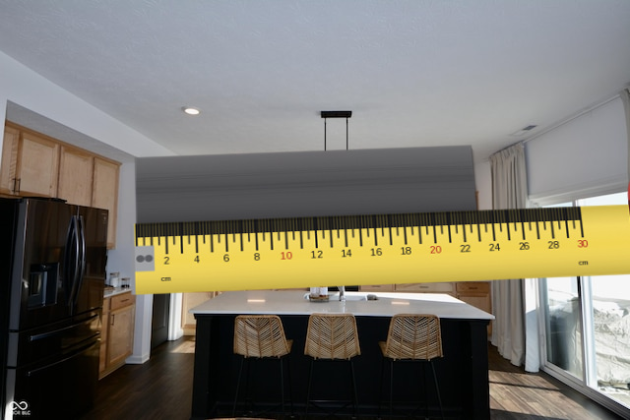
23 cm
